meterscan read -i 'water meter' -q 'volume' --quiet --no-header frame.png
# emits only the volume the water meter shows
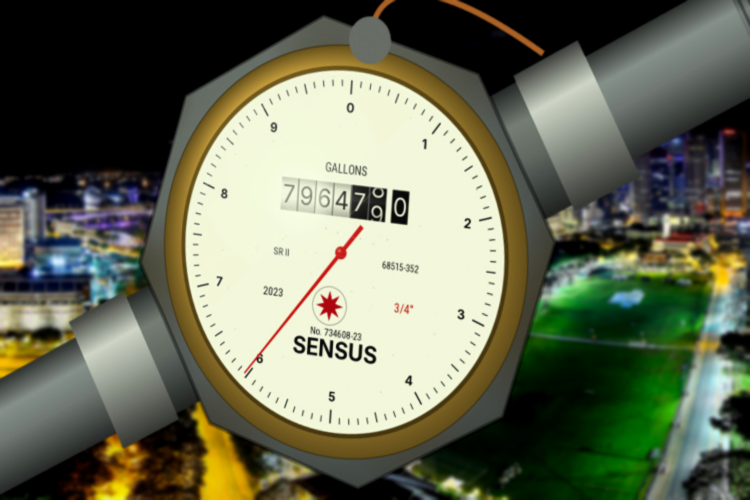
7964786.0 gal
